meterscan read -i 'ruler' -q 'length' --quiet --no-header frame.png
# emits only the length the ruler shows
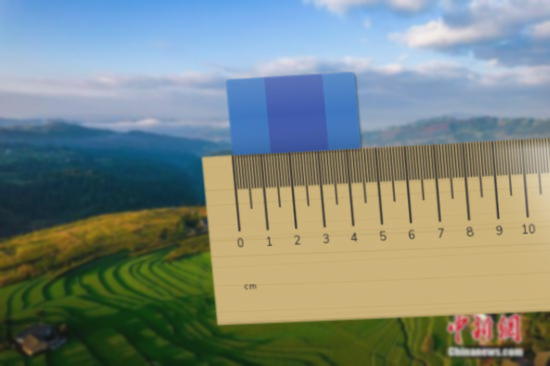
4.5 cm
